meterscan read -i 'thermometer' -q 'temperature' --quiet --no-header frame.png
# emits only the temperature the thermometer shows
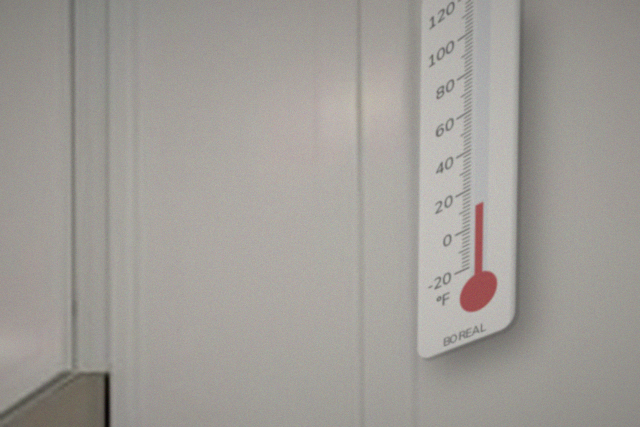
10 °F
